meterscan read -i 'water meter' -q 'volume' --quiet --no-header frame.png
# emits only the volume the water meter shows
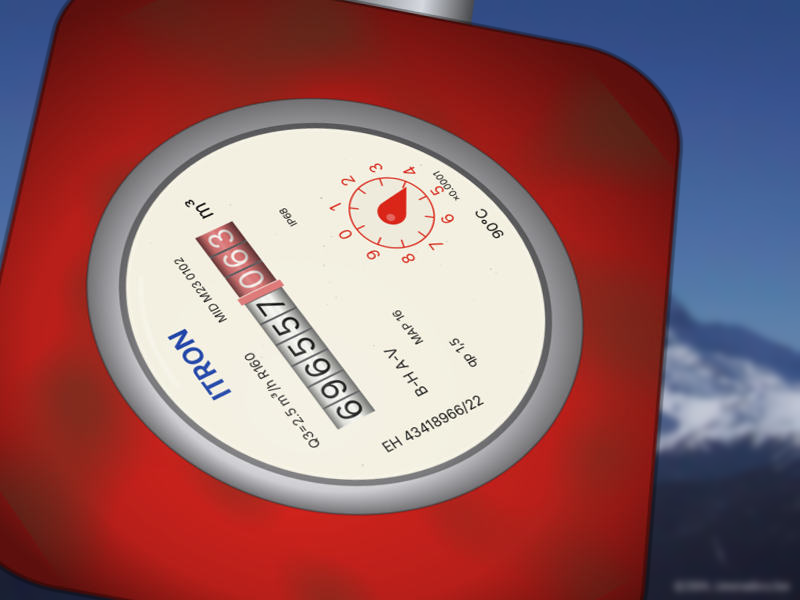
696557.0634 m³
